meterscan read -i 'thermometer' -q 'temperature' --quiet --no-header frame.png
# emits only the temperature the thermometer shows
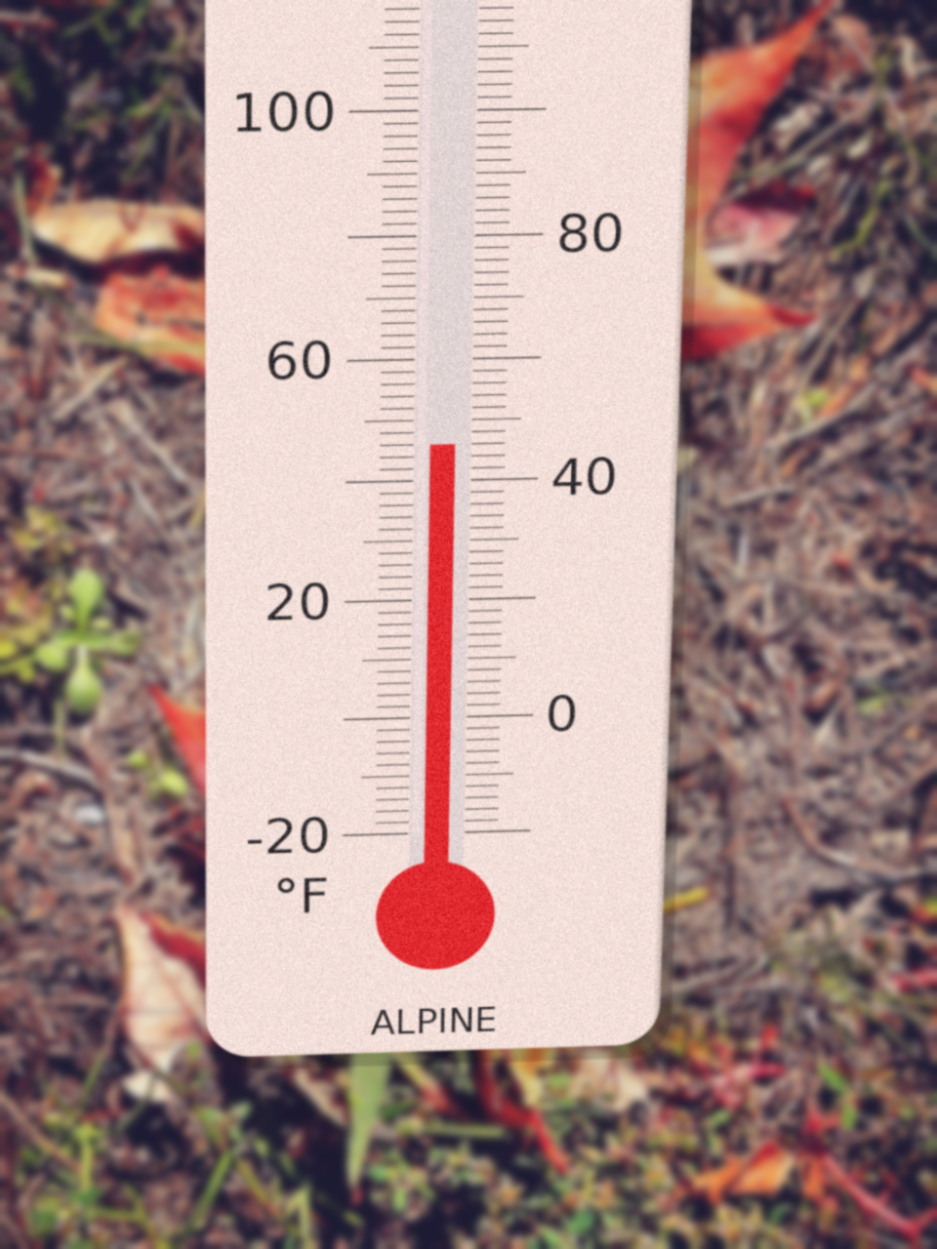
46 °F
